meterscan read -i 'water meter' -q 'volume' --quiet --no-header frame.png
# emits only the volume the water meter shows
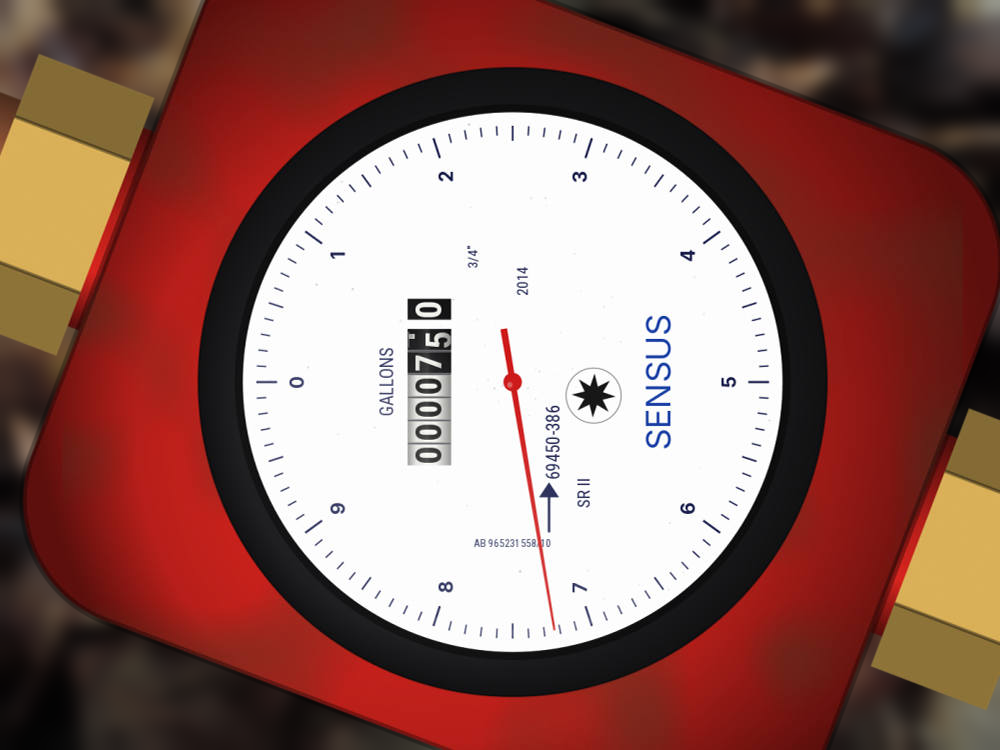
747.2 gal
